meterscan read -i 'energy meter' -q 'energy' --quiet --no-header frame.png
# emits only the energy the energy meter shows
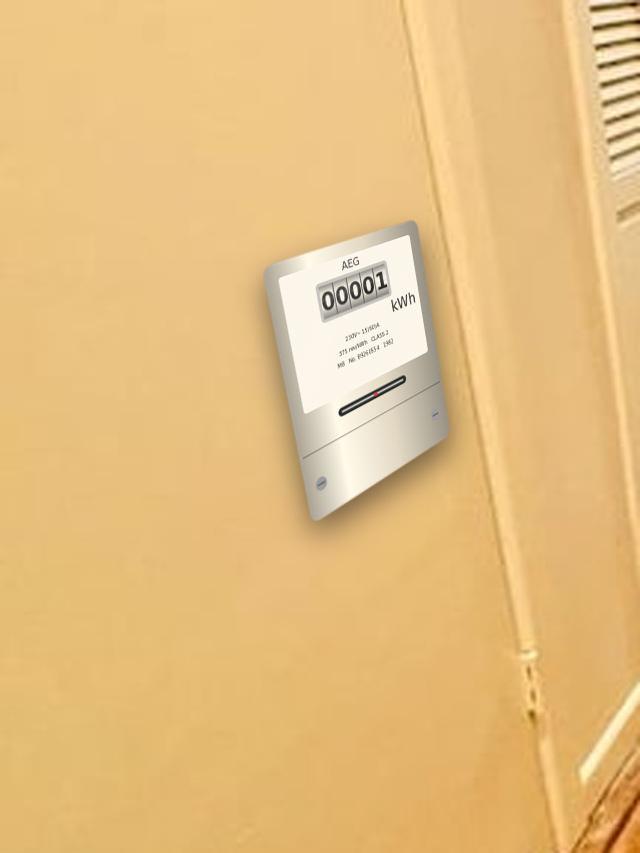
1 kWh
